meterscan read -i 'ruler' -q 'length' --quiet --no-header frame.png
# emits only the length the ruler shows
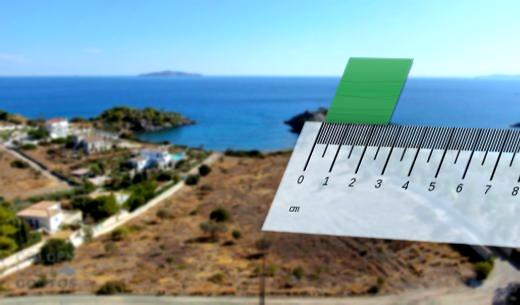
2.5 cm
